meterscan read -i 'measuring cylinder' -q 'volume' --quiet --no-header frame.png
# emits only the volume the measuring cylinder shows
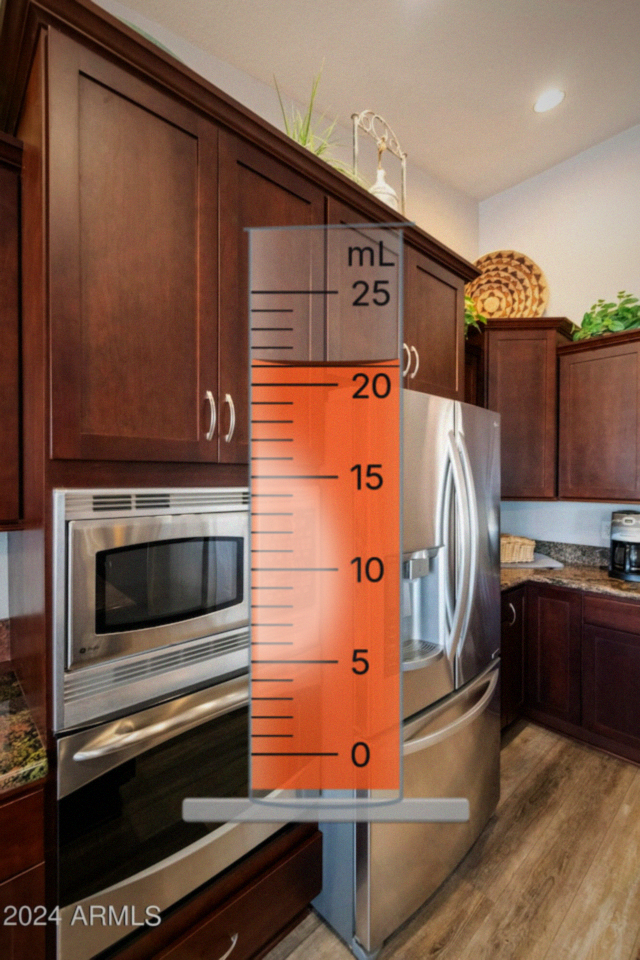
21 mL
